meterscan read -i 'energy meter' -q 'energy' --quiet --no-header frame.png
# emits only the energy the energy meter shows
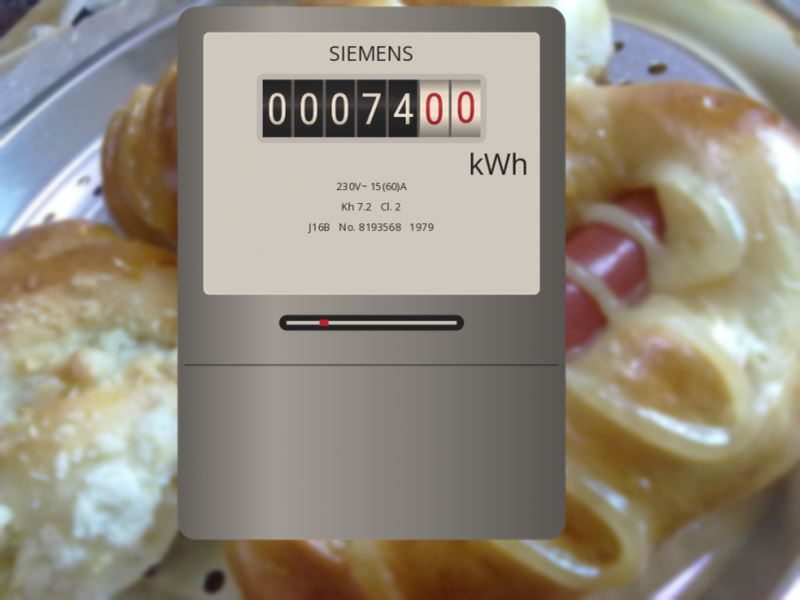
74.00 kWh
